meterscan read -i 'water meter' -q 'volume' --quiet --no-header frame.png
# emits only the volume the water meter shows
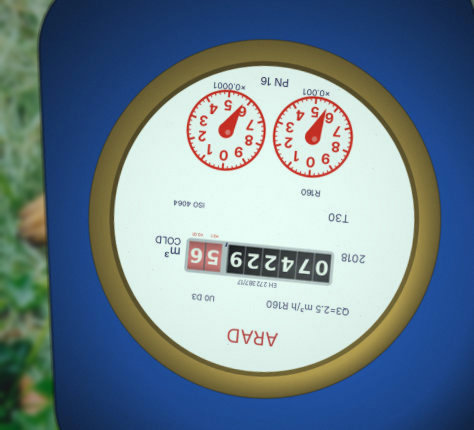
74229.5655 m³
